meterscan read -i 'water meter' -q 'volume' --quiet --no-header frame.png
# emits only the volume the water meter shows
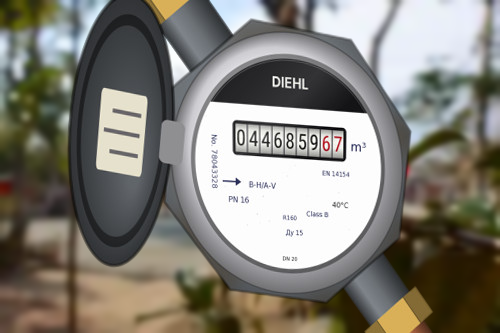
446859.67 m³
